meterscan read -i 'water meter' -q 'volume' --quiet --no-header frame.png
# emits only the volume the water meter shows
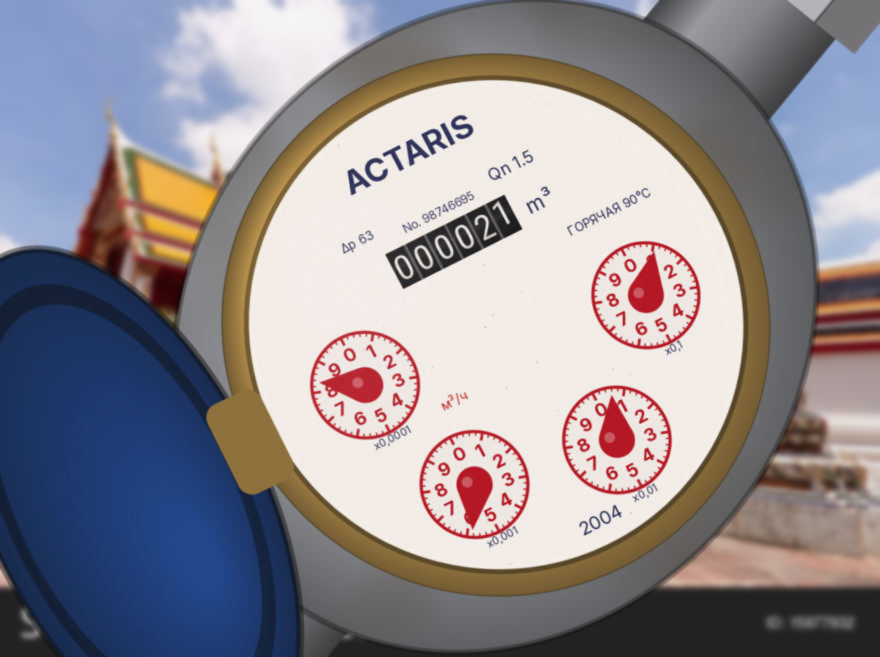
21.1058 m³
